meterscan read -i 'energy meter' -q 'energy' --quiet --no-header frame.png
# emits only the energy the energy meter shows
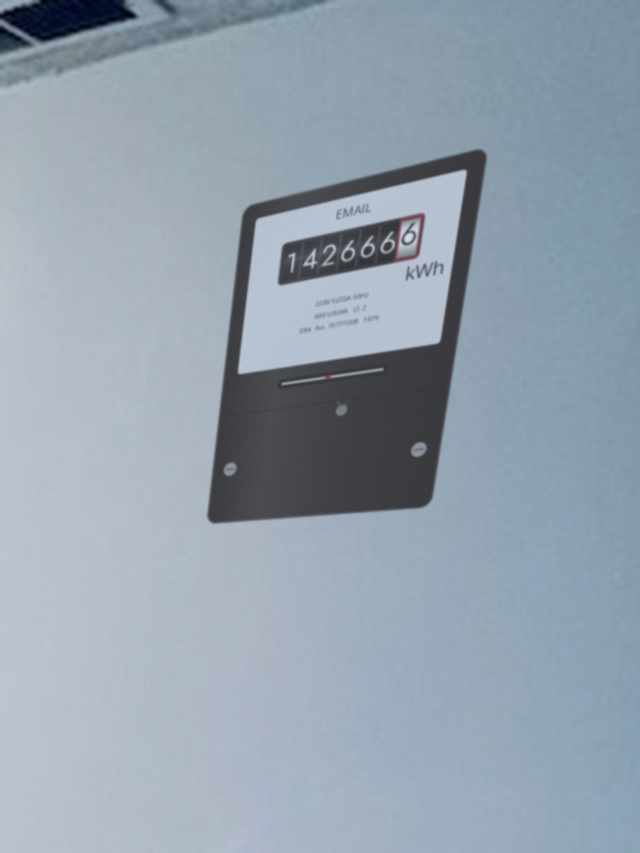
142666.6 kWh
